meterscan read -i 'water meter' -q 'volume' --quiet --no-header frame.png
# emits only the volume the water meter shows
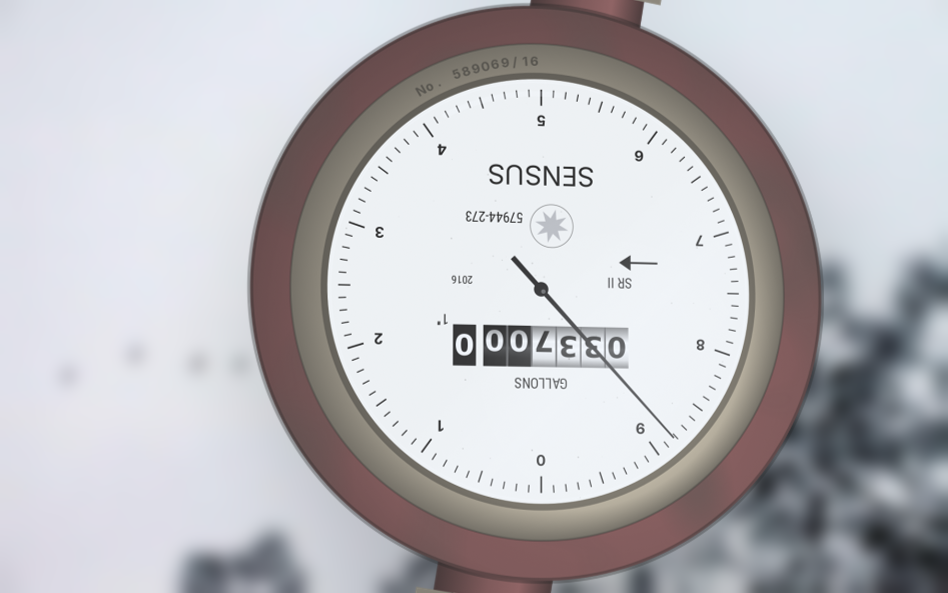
336998.8 gal
